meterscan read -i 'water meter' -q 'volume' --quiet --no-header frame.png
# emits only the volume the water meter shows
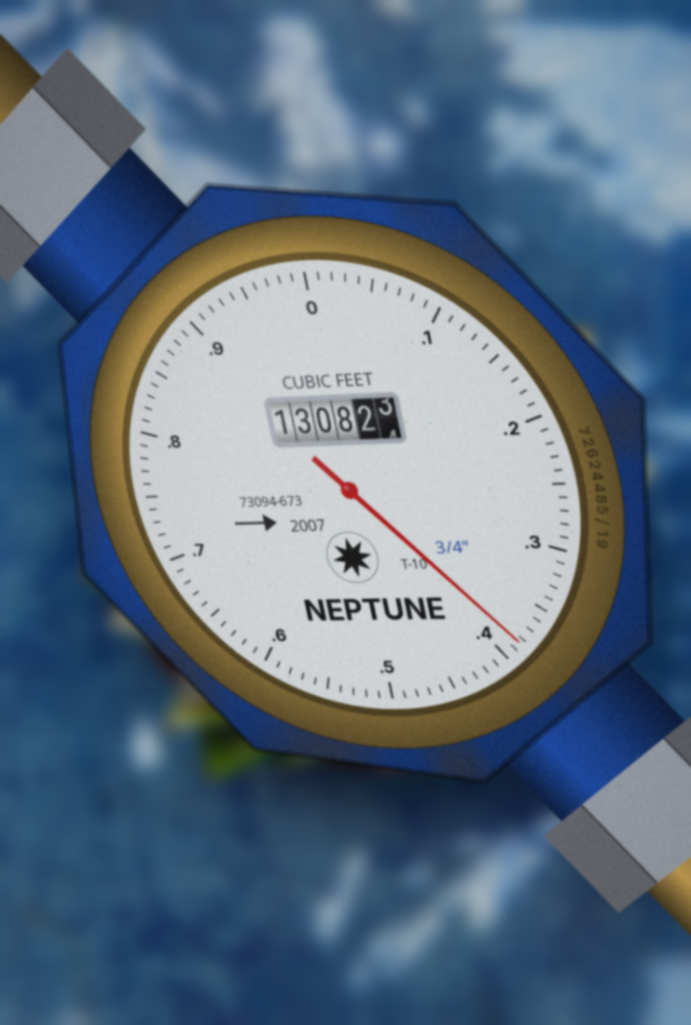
130823.38 ft³
